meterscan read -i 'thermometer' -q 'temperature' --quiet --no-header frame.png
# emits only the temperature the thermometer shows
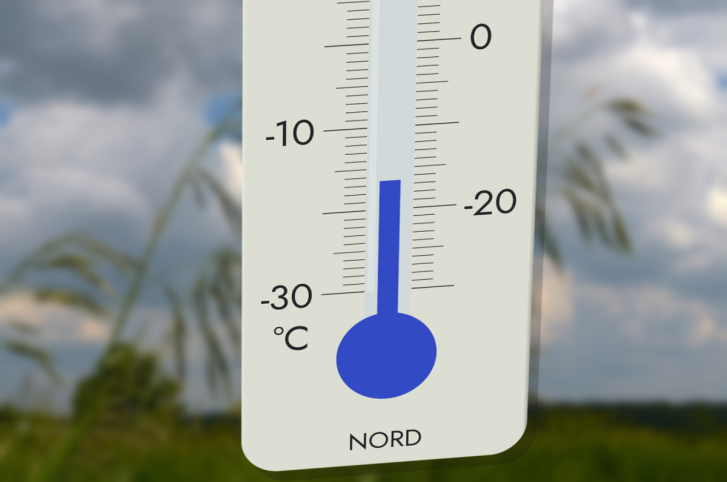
-16.5 °C
